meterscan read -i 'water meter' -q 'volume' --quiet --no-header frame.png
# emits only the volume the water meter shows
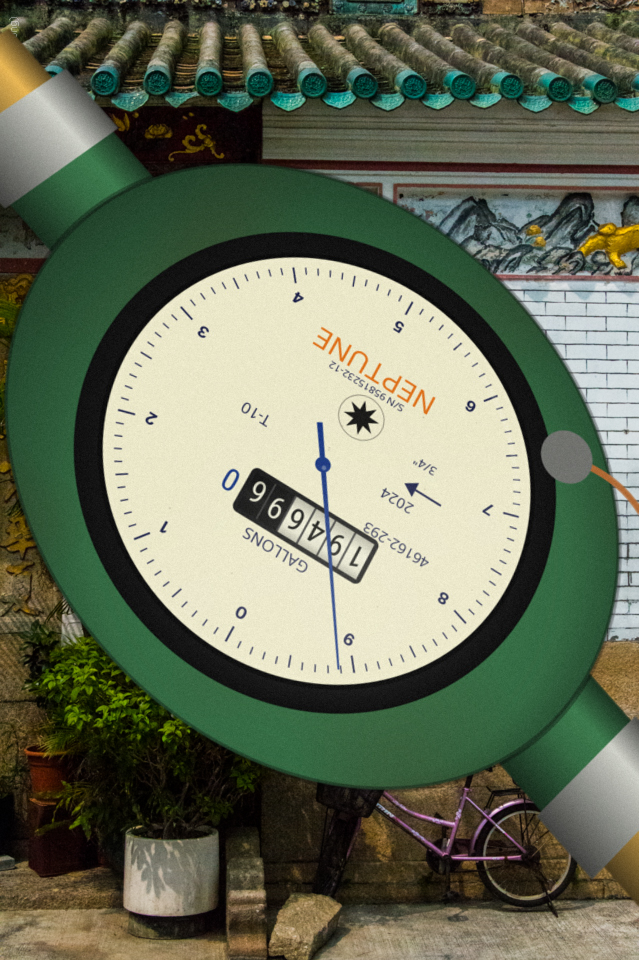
1946959.1 gal
